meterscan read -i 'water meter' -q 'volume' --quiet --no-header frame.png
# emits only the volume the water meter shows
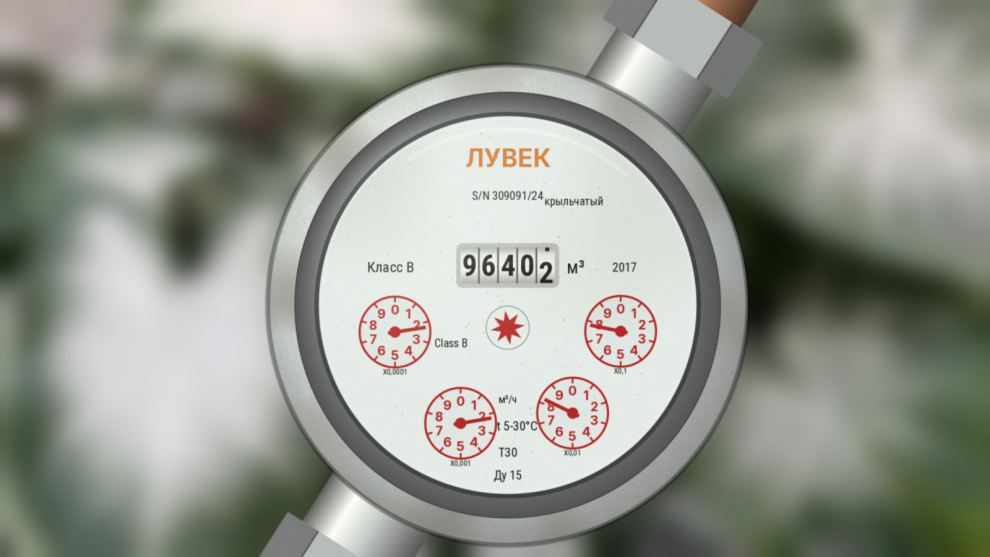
96401.7822 m³
